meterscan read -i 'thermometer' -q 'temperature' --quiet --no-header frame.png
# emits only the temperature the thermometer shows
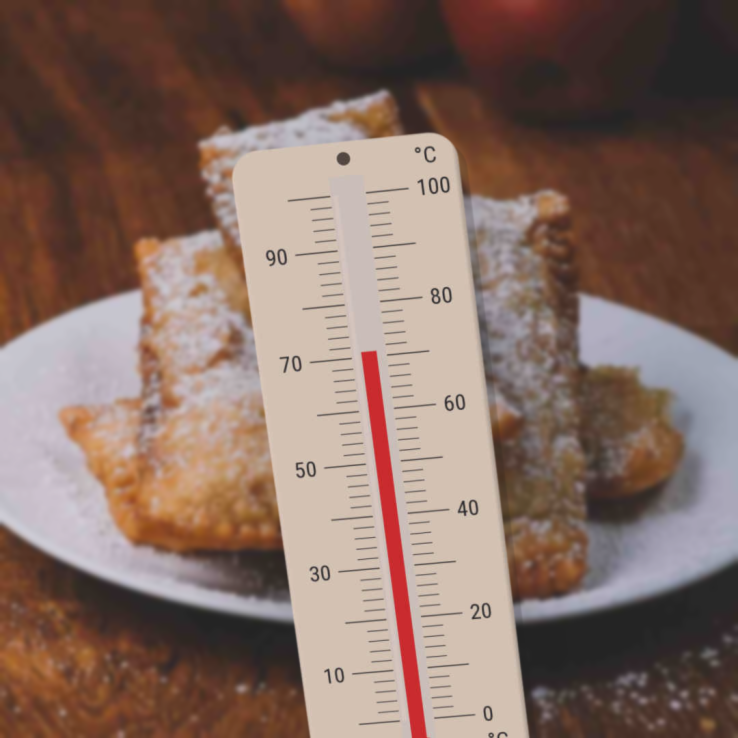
71 °C
